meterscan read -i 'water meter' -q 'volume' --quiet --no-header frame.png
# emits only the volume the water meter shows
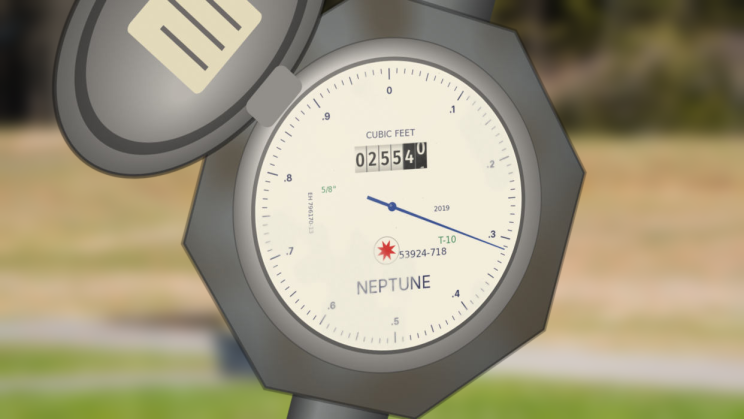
25540.31 ft³
